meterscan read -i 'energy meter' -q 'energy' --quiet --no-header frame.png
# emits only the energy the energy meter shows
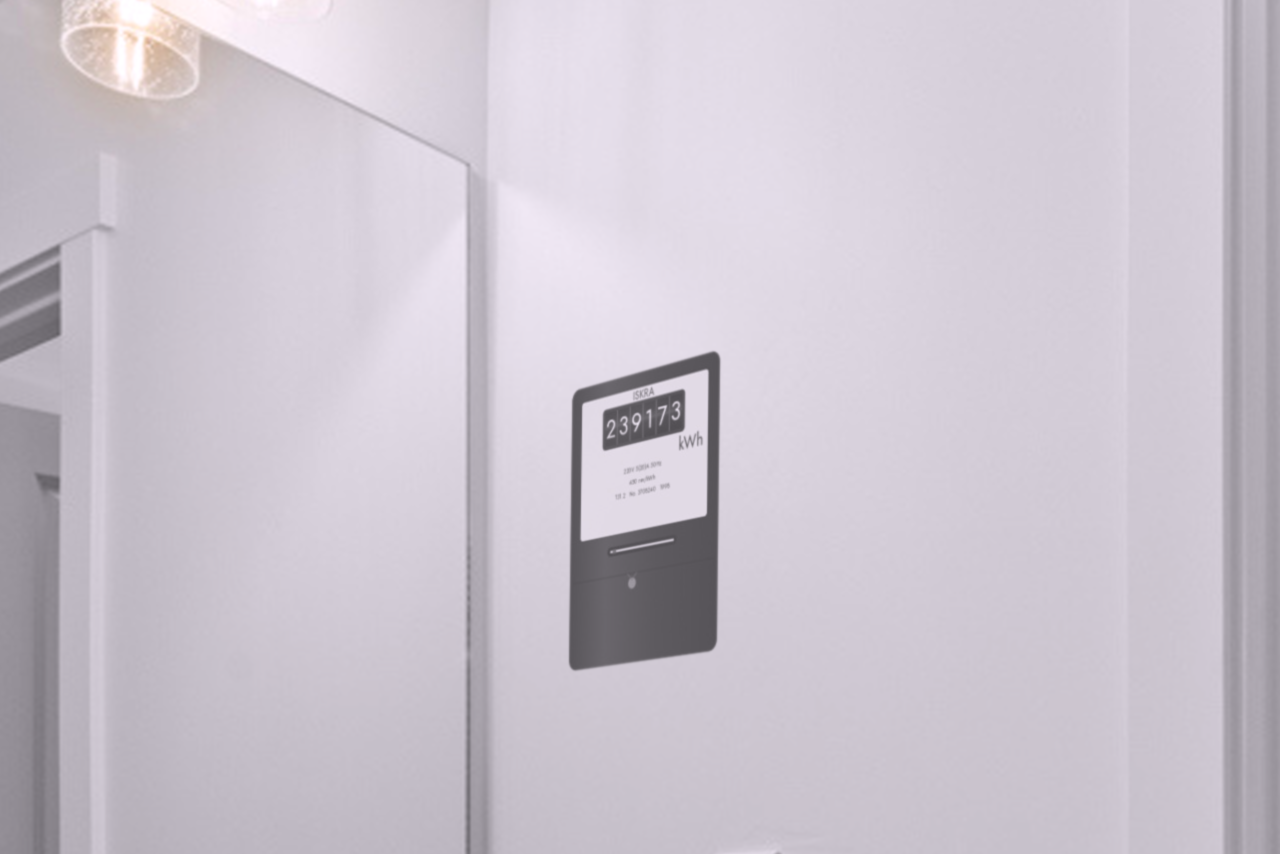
239173 kWh
